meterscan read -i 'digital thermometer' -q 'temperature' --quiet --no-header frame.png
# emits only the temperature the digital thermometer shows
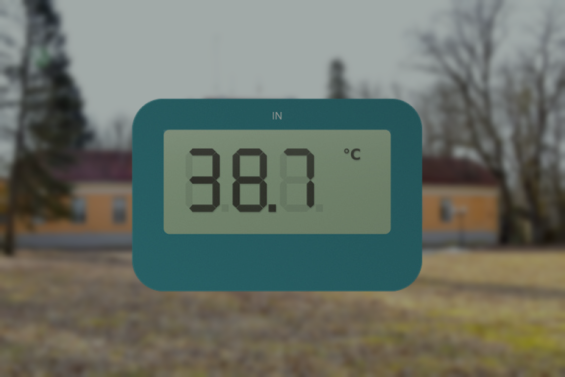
38.7 °C
